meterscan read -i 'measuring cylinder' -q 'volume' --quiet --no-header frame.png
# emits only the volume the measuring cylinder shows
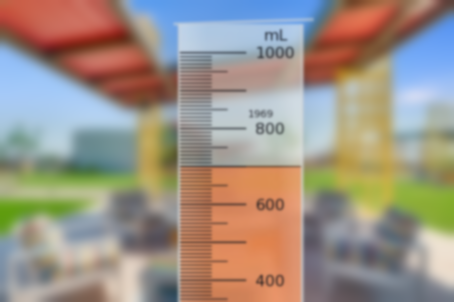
700 mL
